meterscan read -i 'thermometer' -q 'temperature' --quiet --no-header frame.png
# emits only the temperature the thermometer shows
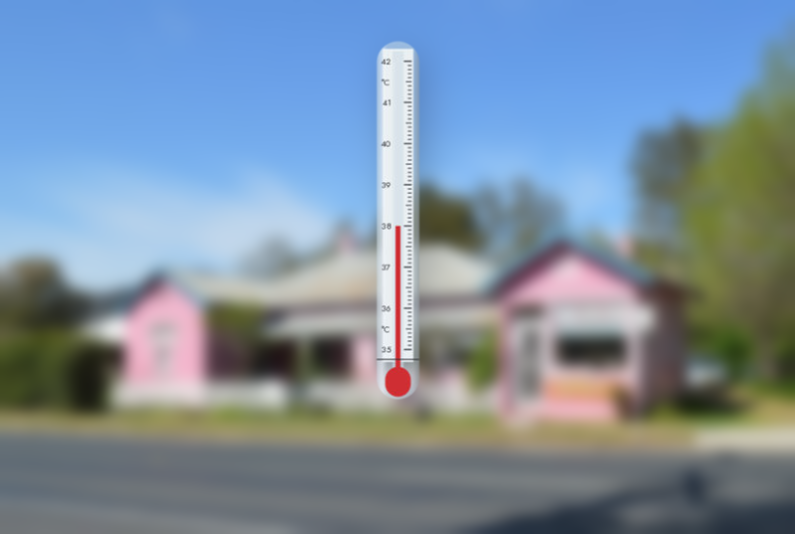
38 °C
